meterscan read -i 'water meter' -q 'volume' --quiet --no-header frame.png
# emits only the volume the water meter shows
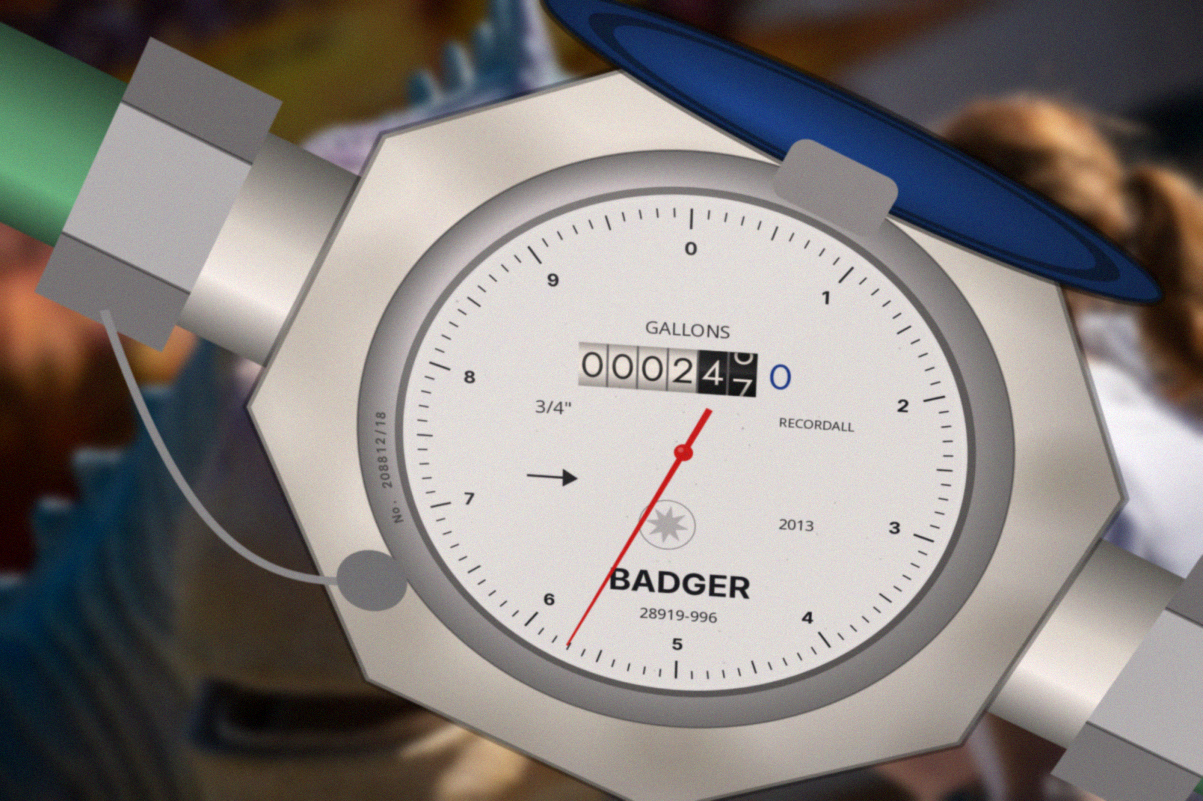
2465.7 gal
